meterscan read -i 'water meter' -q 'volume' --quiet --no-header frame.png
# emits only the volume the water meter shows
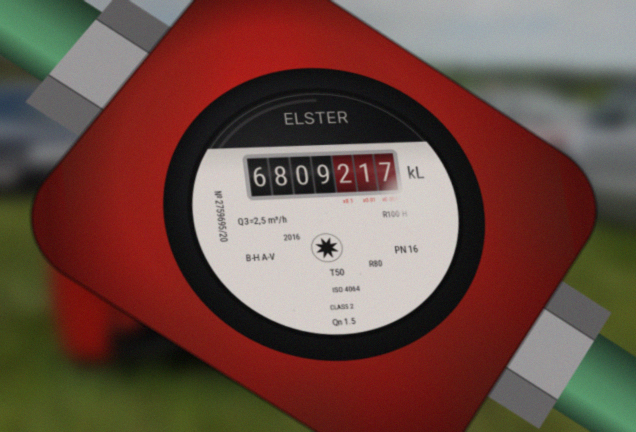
6809.217 kL
